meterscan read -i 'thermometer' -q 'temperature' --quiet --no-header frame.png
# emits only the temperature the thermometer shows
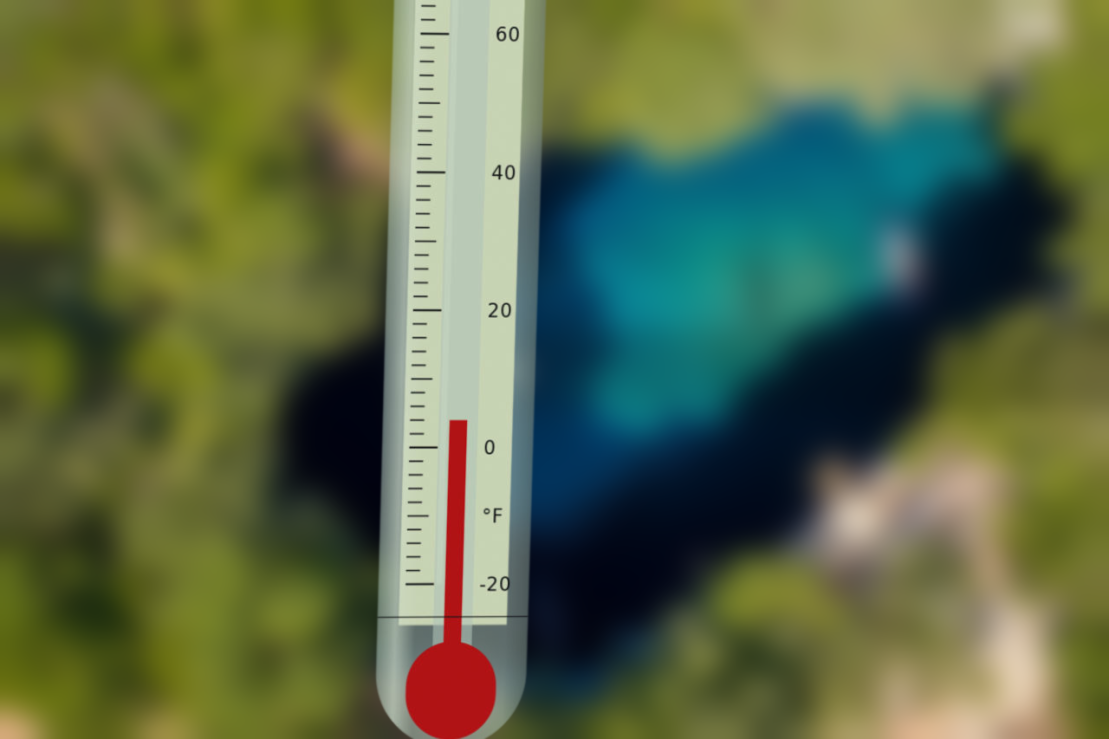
4 °F
